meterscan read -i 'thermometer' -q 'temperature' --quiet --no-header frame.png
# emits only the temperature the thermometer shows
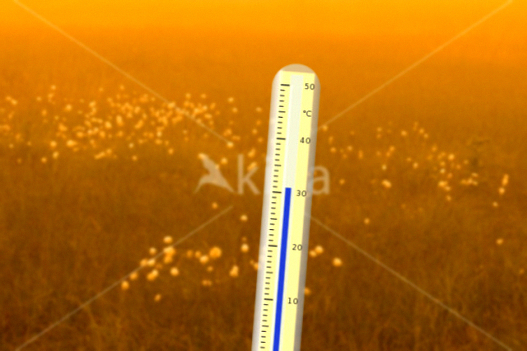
31 °C
